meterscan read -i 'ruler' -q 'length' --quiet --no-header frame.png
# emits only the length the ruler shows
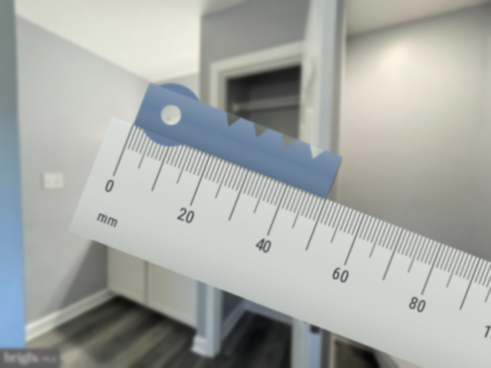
50 mm
